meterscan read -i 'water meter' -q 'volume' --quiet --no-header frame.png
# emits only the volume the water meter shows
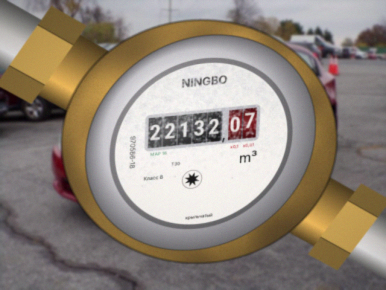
22132.07 m³
